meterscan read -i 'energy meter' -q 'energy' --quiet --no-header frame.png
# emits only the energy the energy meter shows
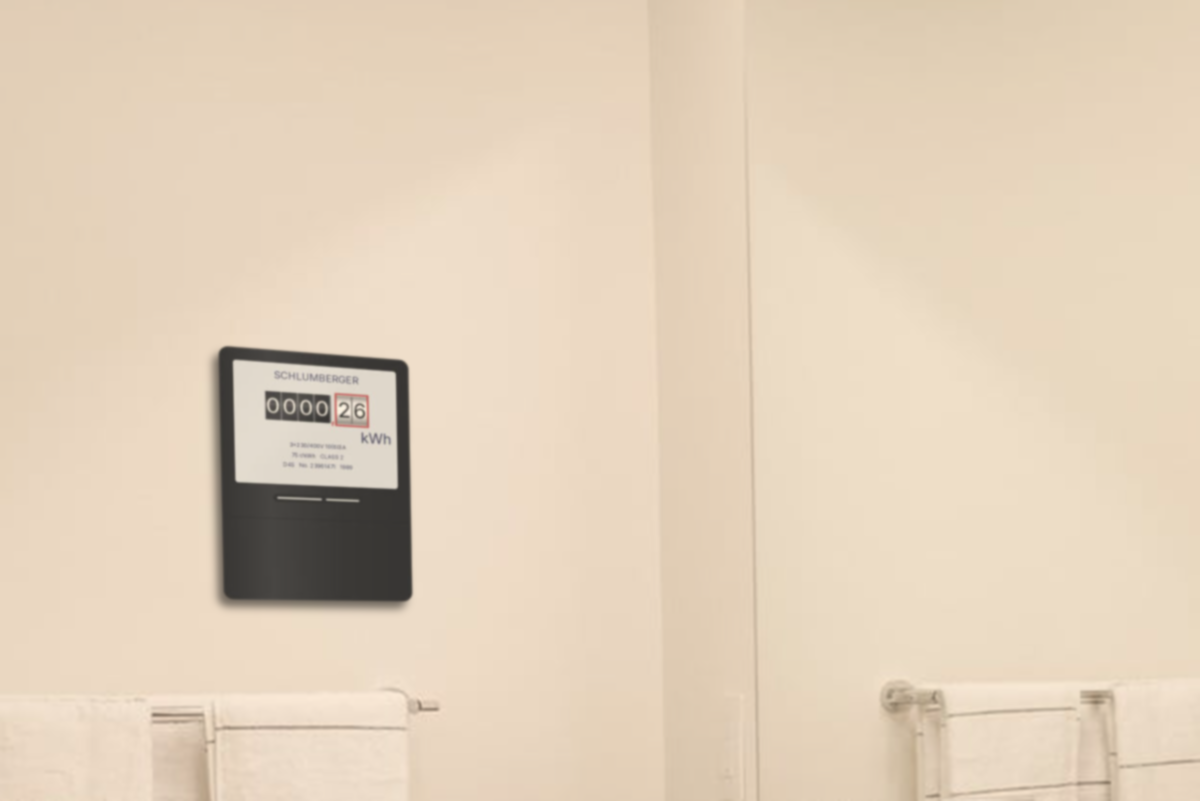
0.26 kWh
